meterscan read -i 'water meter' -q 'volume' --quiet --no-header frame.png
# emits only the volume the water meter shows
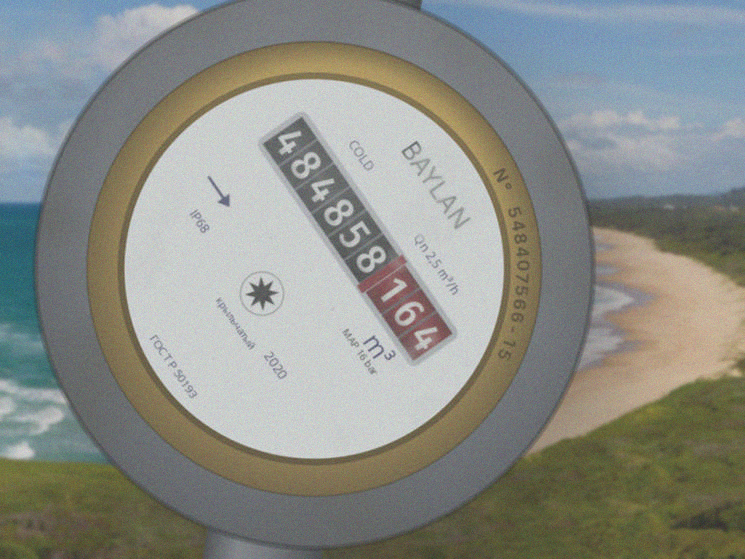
484858.164 m³
